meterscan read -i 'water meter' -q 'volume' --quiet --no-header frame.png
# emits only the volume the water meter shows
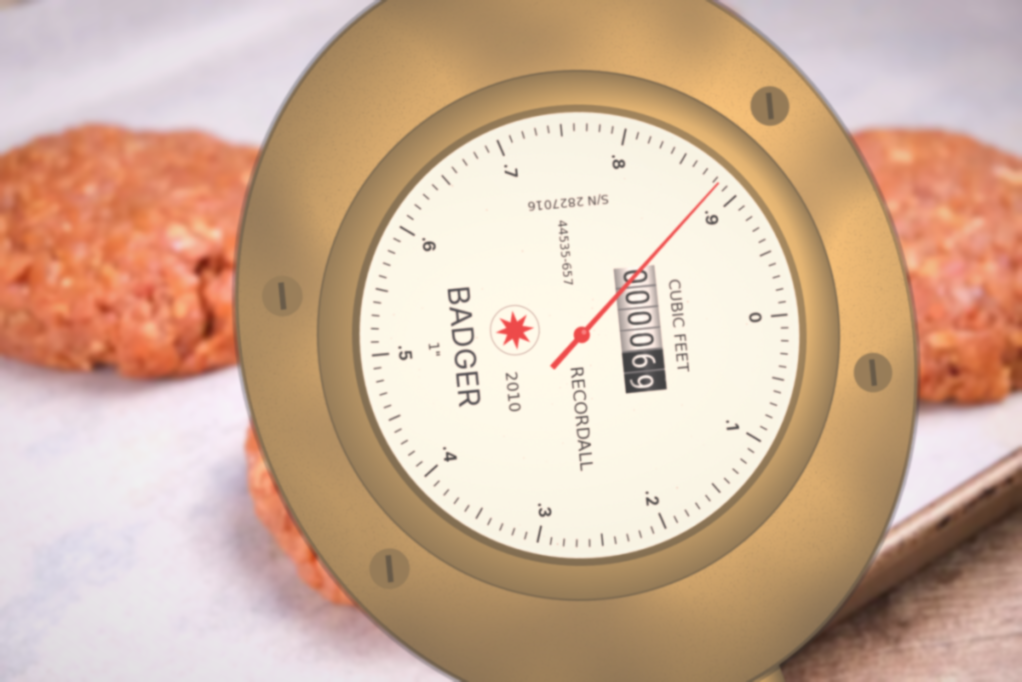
68.88 ft³
